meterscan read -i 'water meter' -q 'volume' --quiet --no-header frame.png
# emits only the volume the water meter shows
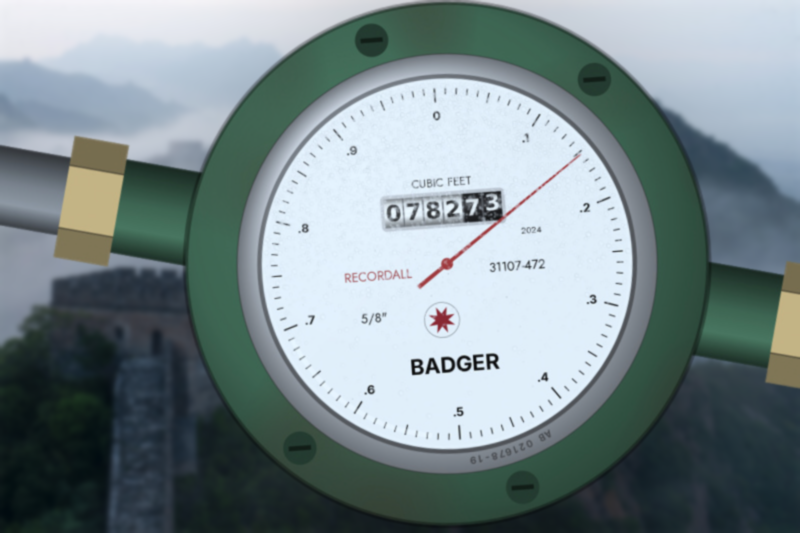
78273.15 ft³
